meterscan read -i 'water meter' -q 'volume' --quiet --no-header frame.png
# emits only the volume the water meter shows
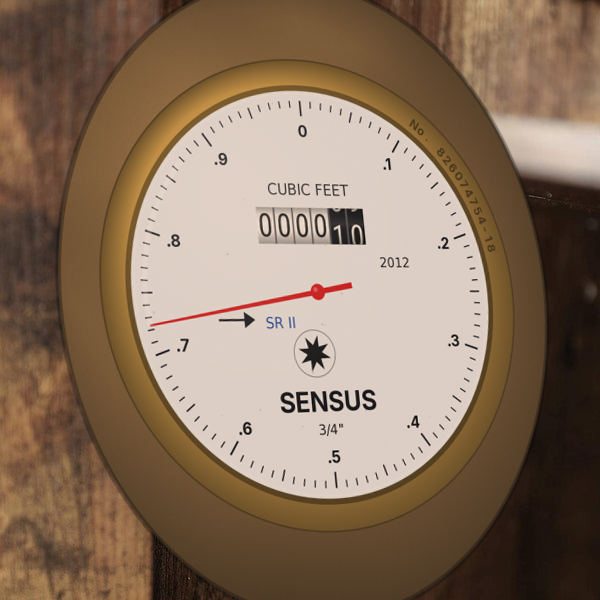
9.72 ft³
